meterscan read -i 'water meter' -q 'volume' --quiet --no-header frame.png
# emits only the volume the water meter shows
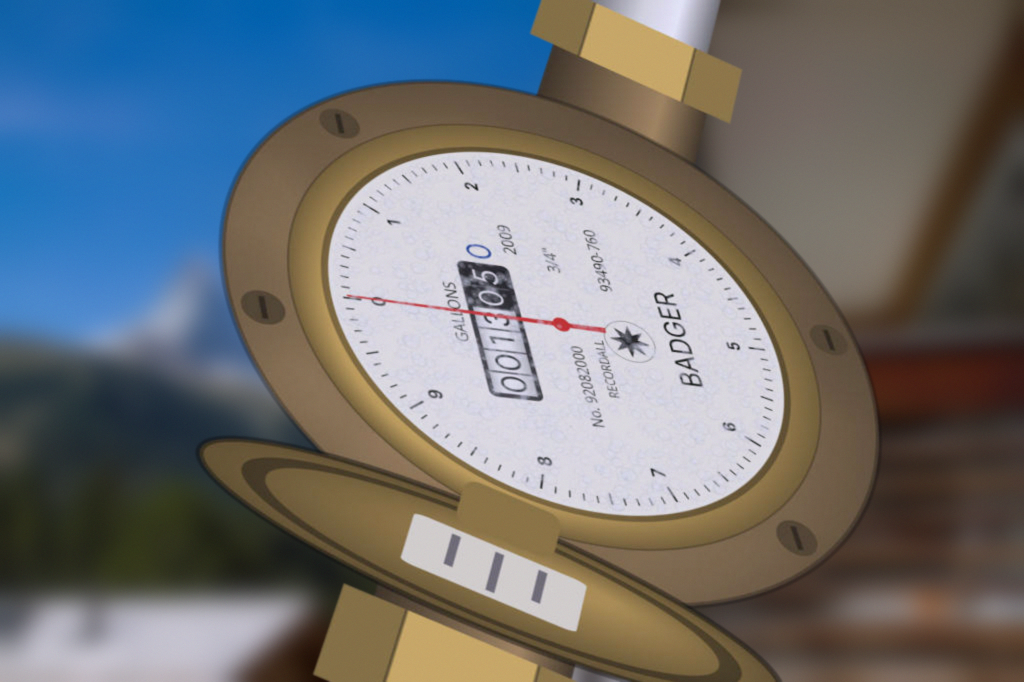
13050.0 gal
